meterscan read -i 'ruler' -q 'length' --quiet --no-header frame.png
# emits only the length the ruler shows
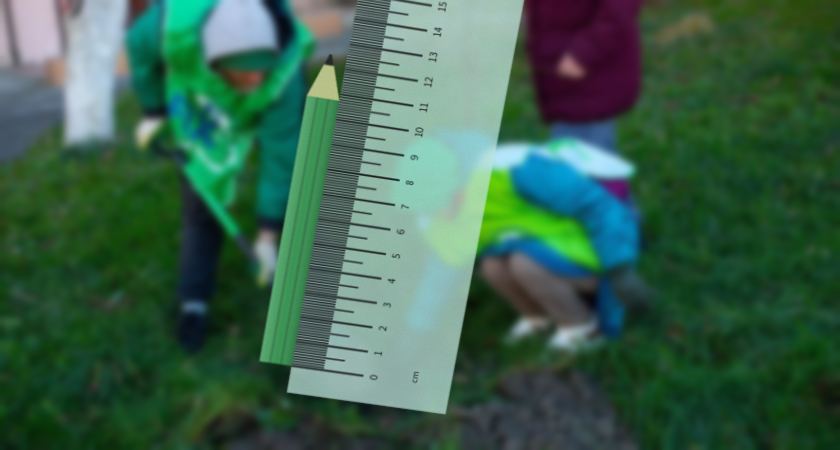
12.5 cm
